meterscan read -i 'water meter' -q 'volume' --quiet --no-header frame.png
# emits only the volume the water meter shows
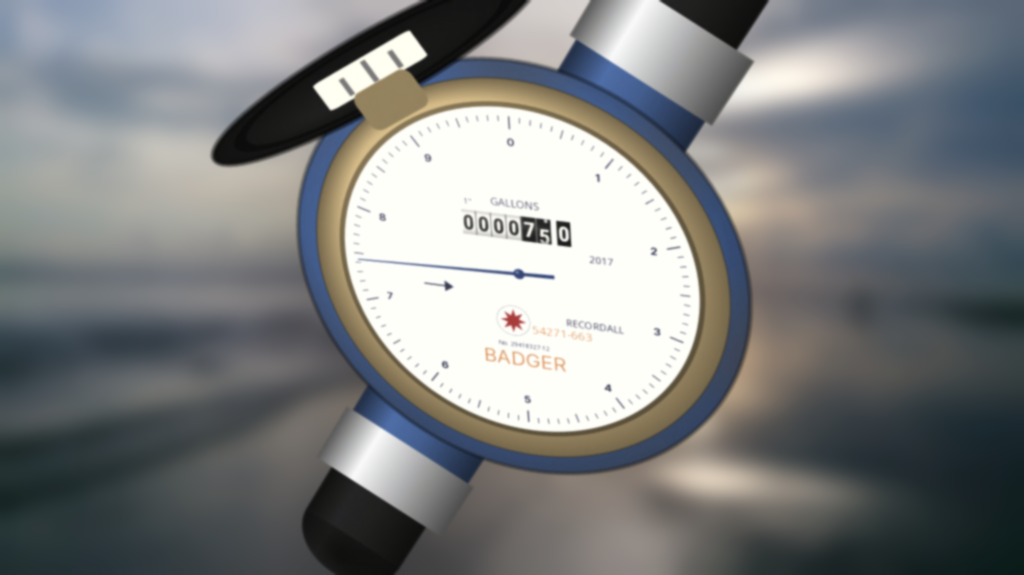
747.4 gal
